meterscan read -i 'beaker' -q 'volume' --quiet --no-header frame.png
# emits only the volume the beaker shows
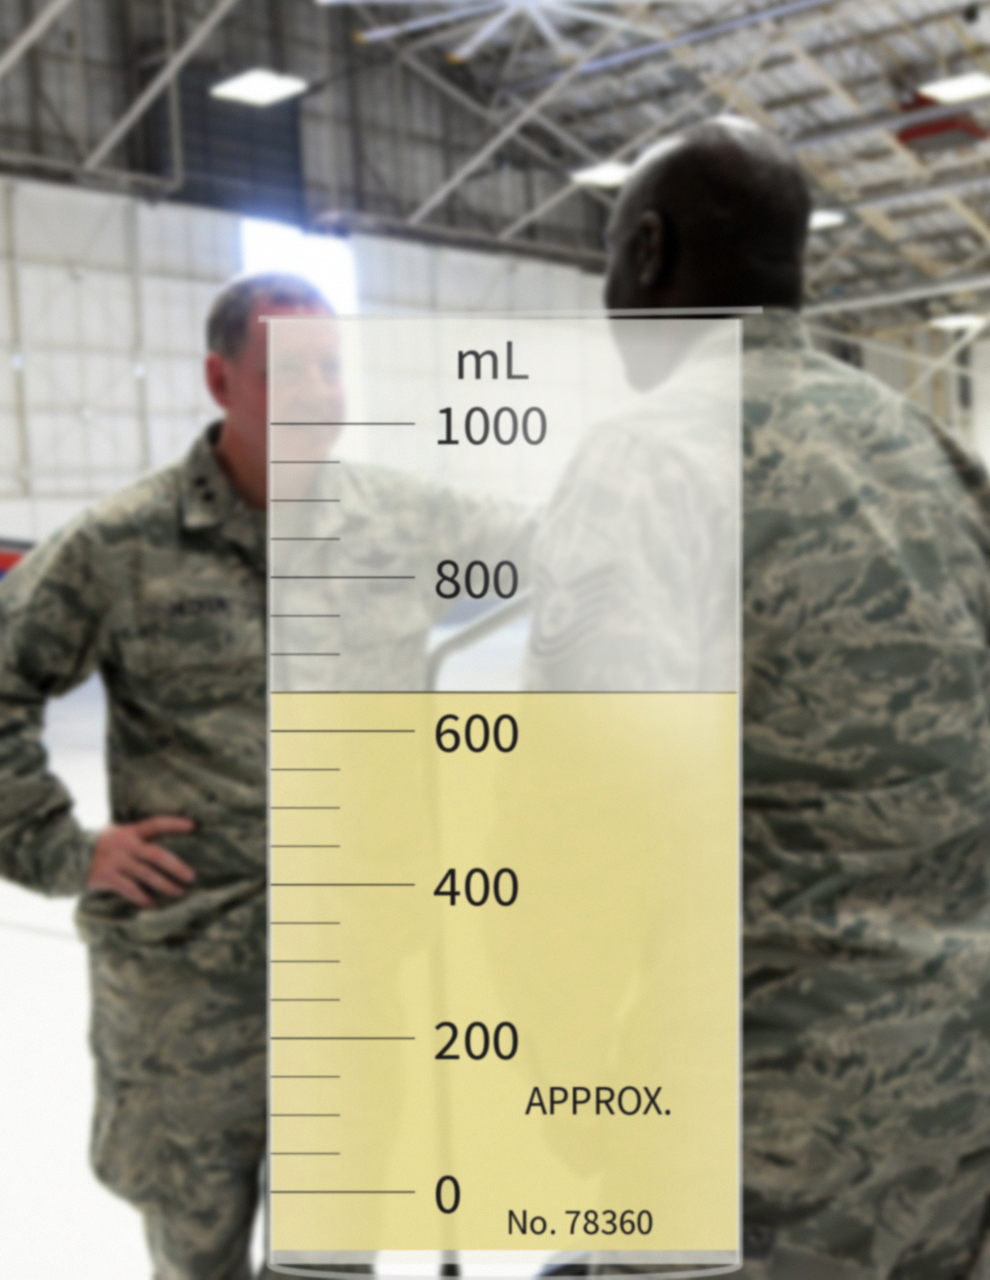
650 mL
